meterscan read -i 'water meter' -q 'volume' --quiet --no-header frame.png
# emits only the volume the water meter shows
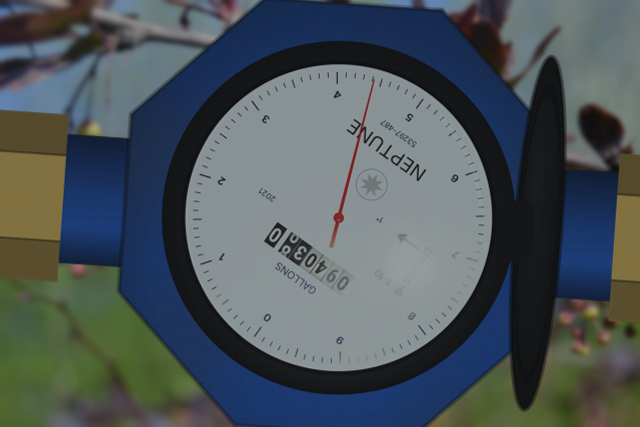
940384.4 gal
